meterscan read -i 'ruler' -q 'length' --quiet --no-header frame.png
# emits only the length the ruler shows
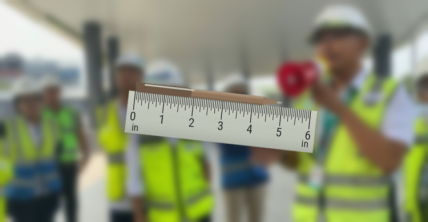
5 in
